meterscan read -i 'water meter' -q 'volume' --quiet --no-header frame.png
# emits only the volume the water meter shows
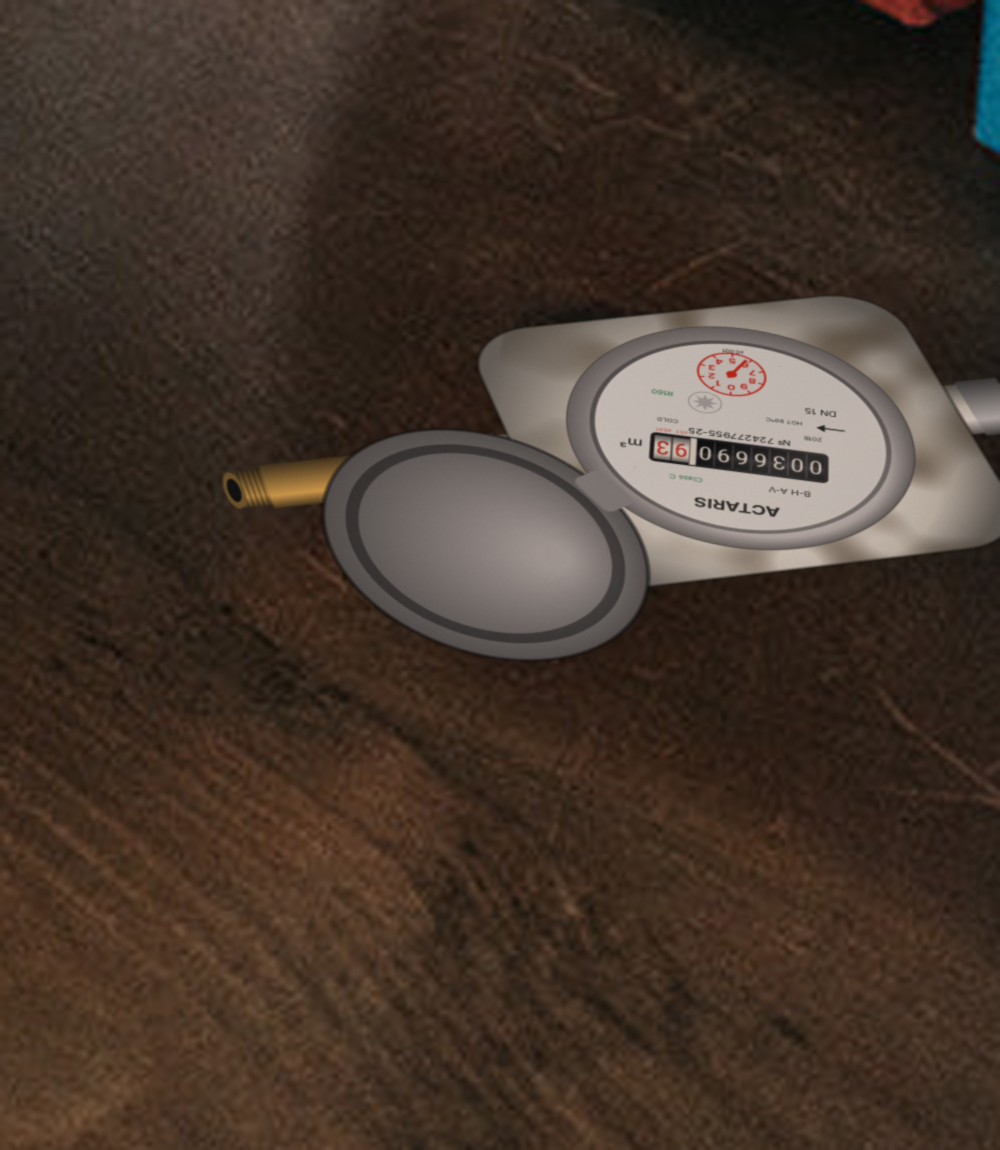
36690.935 m³
